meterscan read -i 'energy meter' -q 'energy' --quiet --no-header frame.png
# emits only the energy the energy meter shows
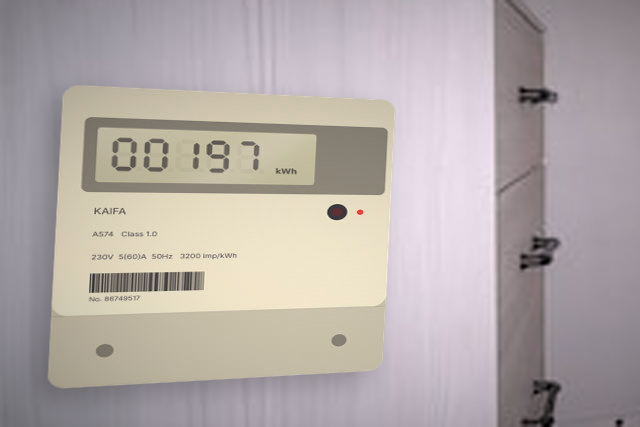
197 kWh
